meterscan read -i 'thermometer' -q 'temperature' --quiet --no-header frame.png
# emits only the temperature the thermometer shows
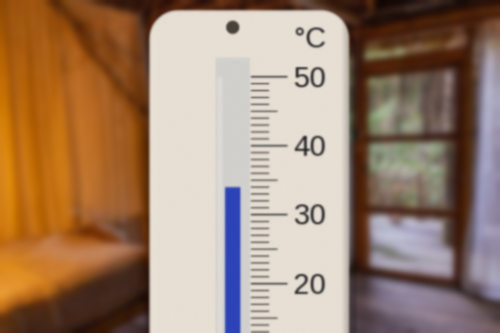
34 °C
